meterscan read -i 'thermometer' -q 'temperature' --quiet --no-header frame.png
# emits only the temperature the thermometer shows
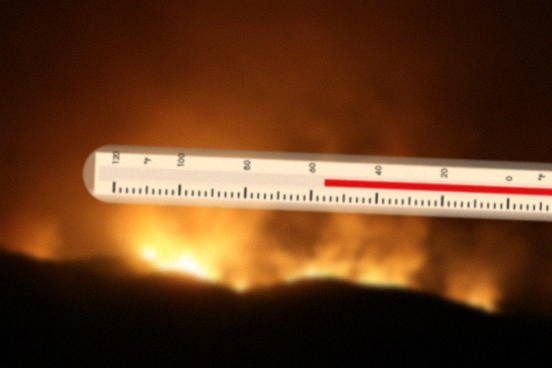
56 °F
